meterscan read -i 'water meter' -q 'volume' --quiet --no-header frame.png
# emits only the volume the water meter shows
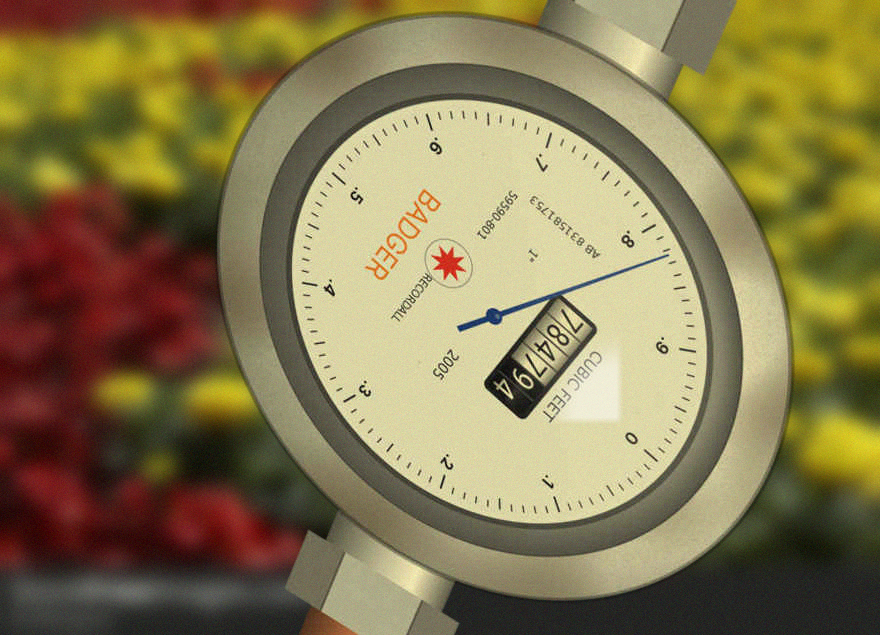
784793.82 ft³
